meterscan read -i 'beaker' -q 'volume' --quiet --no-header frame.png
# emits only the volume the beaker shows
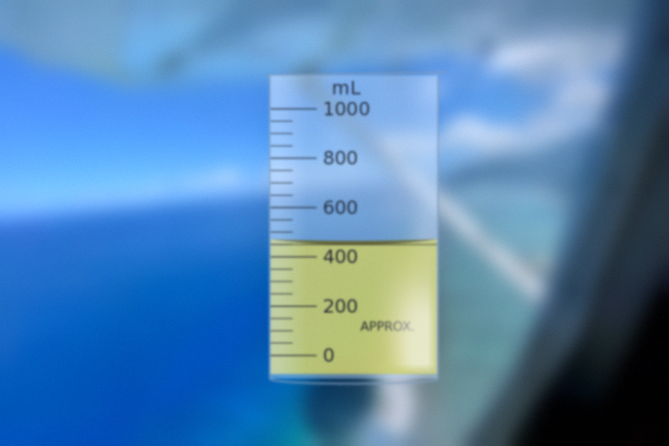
450 mL
